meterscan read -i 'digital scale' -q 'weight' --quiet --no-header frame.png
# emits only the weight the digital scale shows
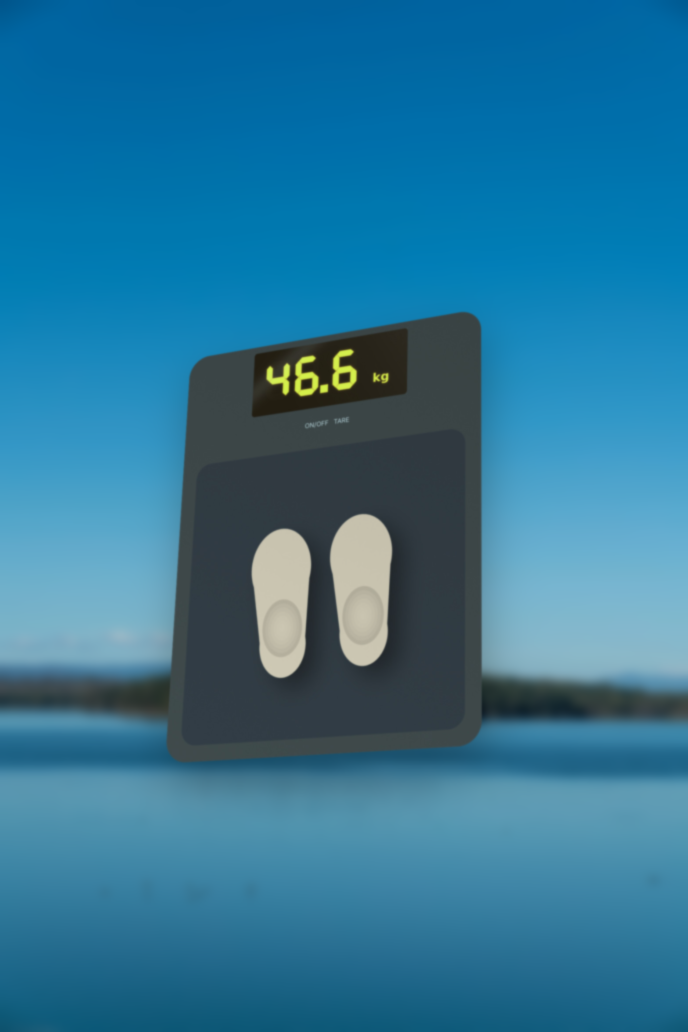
46.6 kg
